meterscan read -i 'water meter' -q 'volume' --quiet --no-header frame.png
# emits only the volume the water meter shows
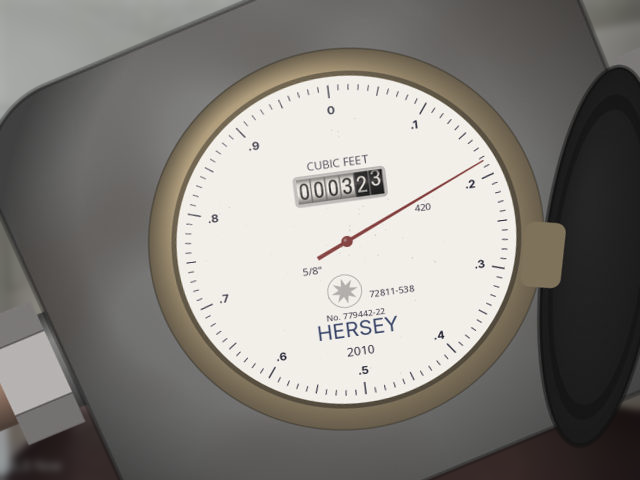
323.18 ft³
